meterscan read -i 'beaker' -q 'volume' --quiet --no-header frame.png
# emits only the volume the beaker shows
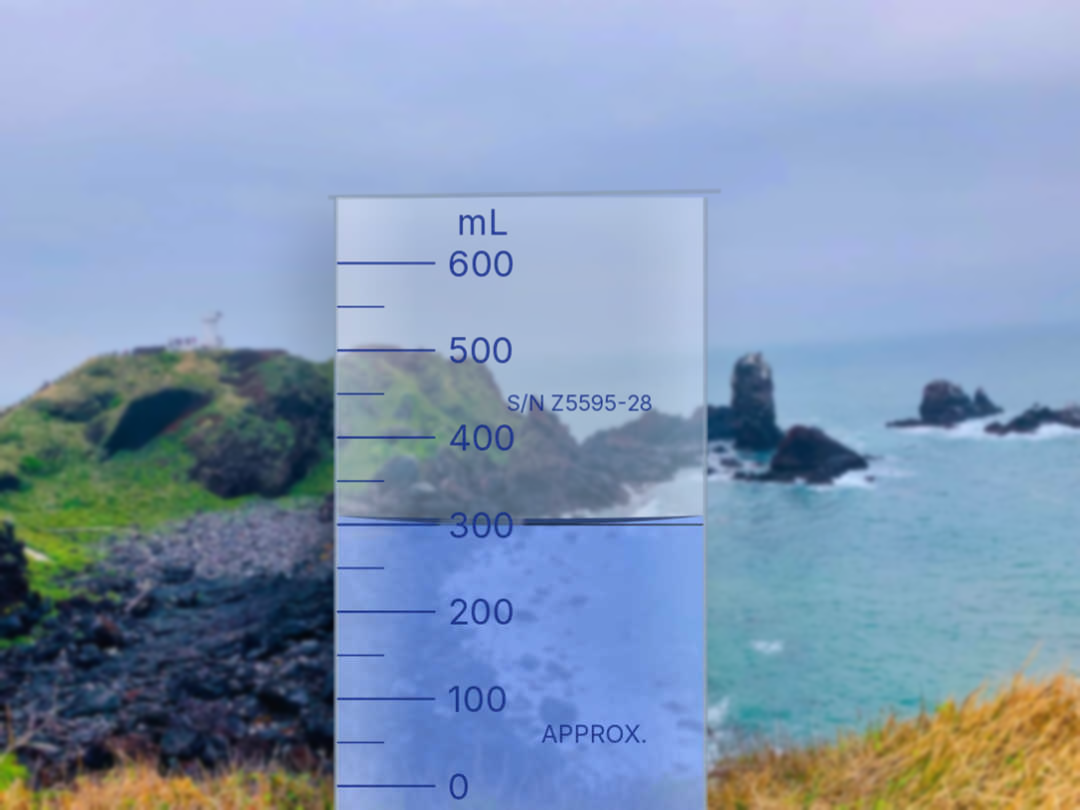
300 mL
